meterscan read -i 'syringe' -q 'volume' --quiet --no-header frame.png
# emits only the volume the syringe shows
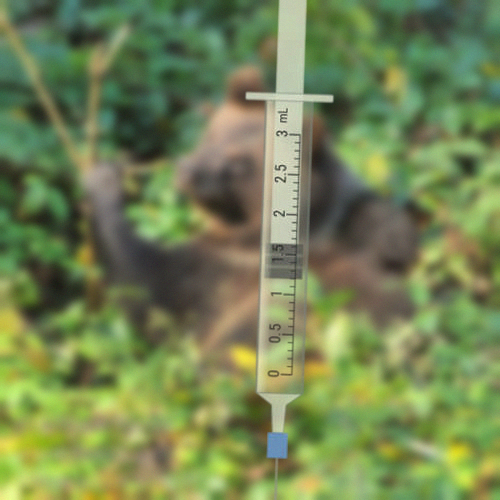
1.2 mL
